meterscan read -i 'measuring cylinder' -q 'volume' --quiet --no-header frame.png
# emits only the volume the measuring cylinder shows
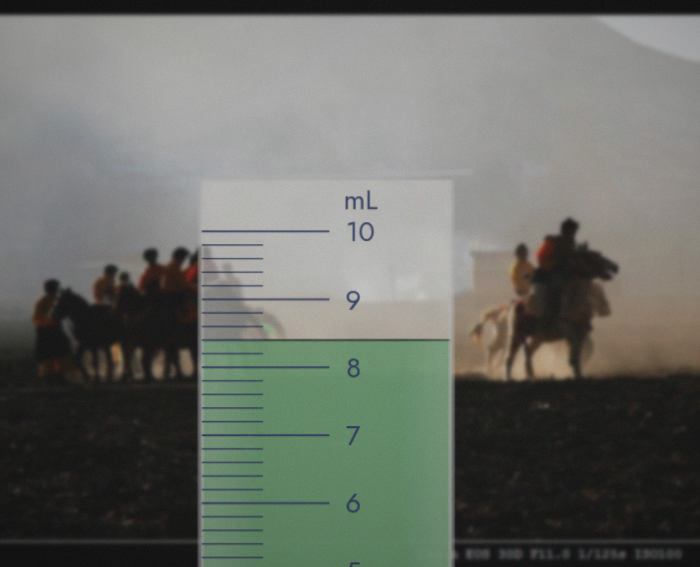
8.4 mL
